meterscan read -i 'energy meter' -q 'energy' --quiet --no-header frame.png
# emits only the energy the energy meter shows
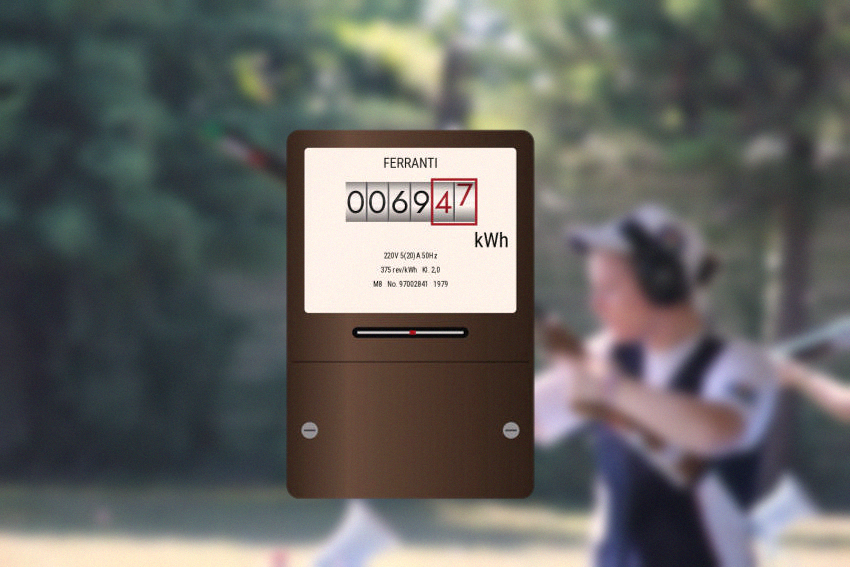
69.47 kWh
